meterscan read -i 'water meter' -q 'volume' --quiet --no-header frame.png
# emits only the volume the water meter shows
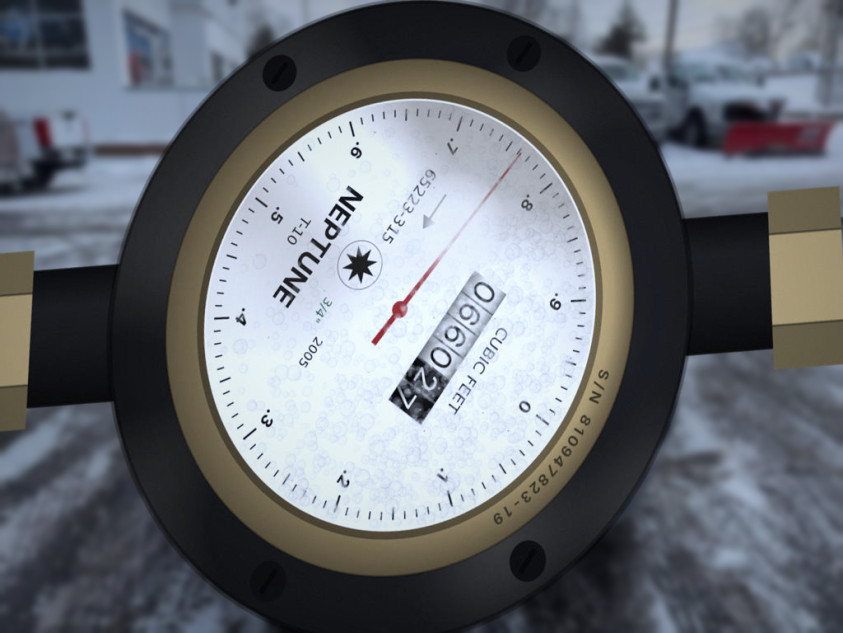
66026.76 ft³
